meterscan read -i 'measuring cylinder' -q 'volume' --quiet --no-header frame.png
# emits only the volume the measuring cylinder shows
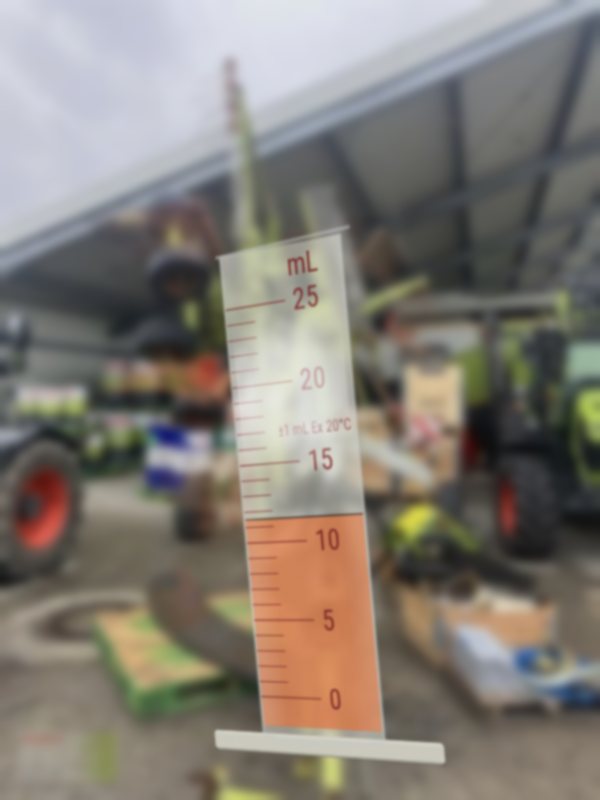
11.5 mL
